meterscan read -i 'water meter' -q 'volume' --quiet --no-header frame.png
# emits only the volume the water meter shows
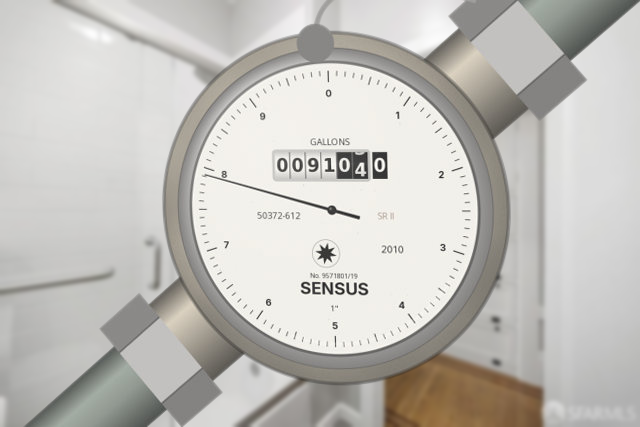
91037.9 gal
